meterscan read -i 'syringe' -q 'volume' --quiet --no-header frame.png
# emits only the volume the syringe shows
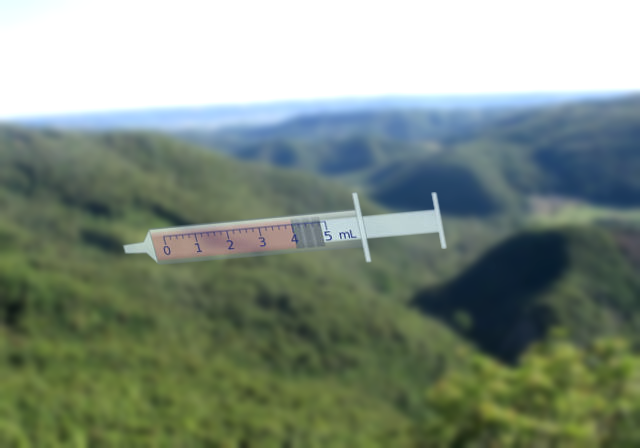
4 mL
